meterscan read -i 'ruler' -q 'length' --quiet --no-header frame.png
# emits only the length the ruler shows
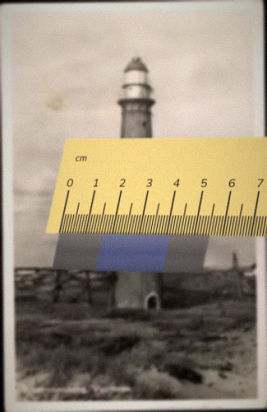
5.5 cm
